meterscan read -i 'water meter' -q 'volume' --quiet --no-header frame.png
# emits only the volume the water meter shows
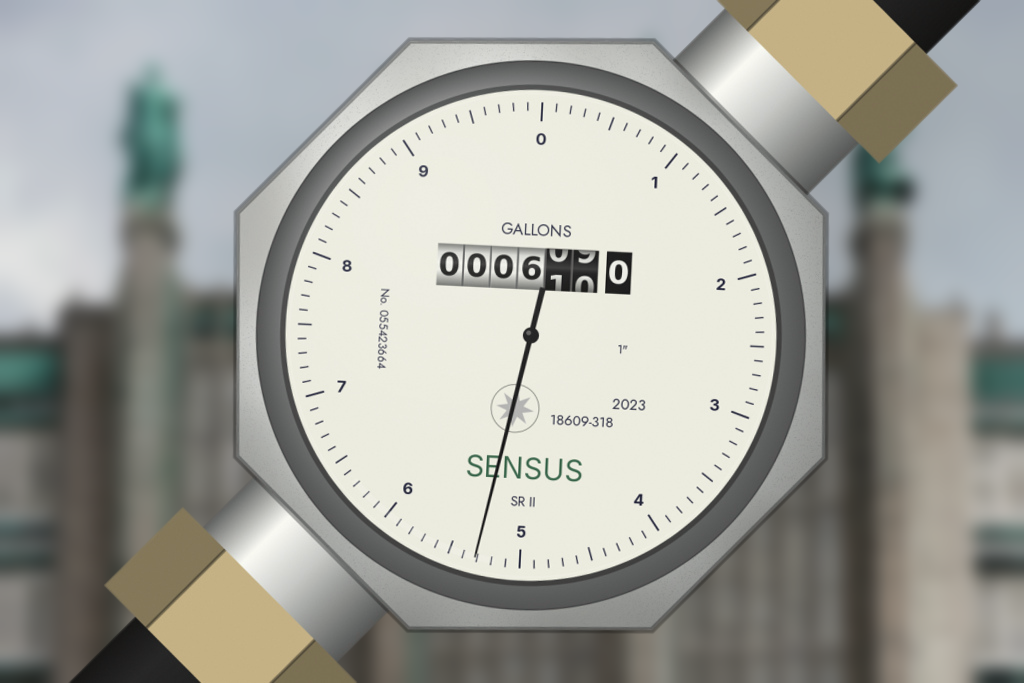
6095.3 gal
